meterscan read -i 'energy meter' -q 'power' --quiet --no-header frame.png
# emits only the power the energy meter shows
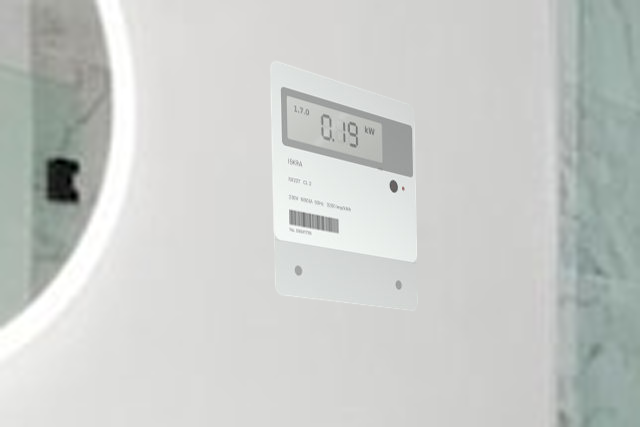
0.19 kW
